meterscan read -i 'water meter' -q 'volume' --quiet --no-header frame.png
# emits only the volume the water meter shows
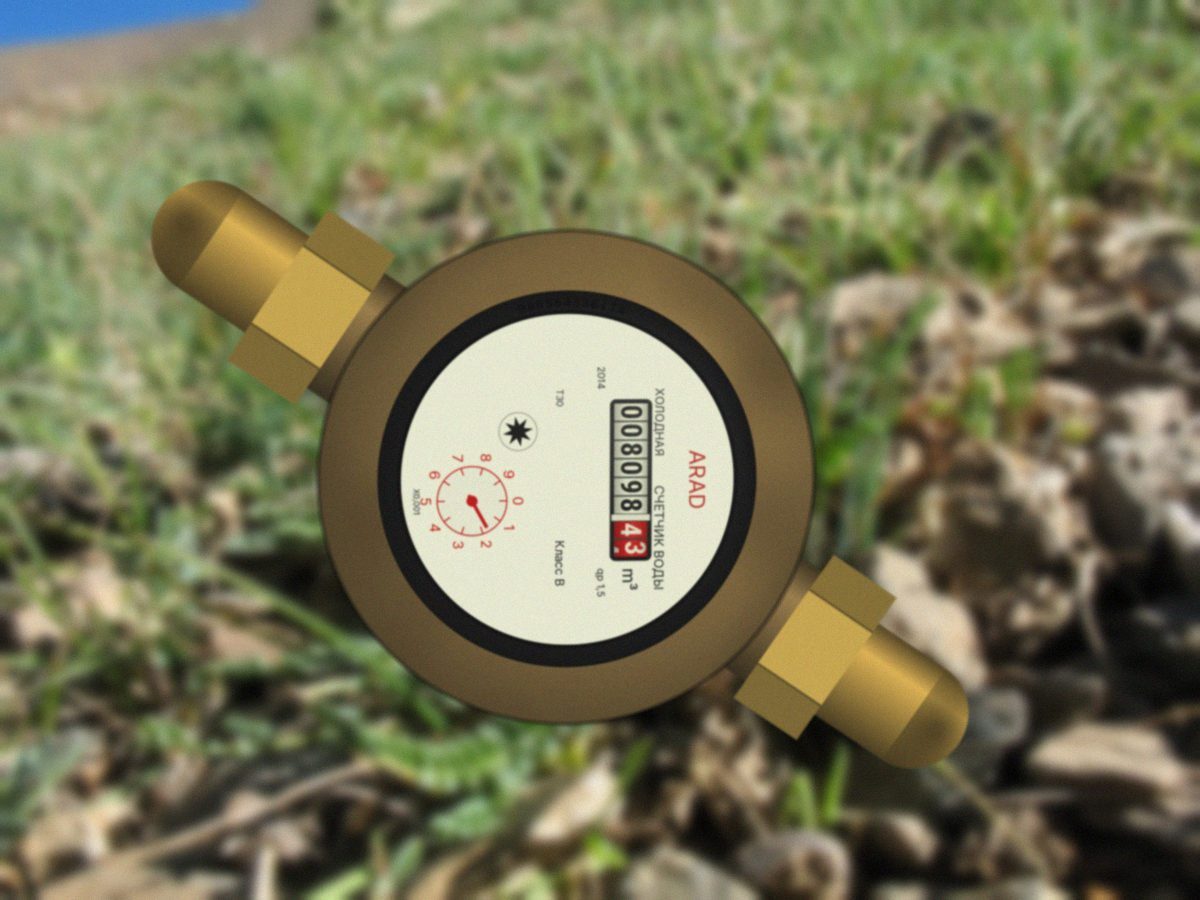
8098.431 m³
